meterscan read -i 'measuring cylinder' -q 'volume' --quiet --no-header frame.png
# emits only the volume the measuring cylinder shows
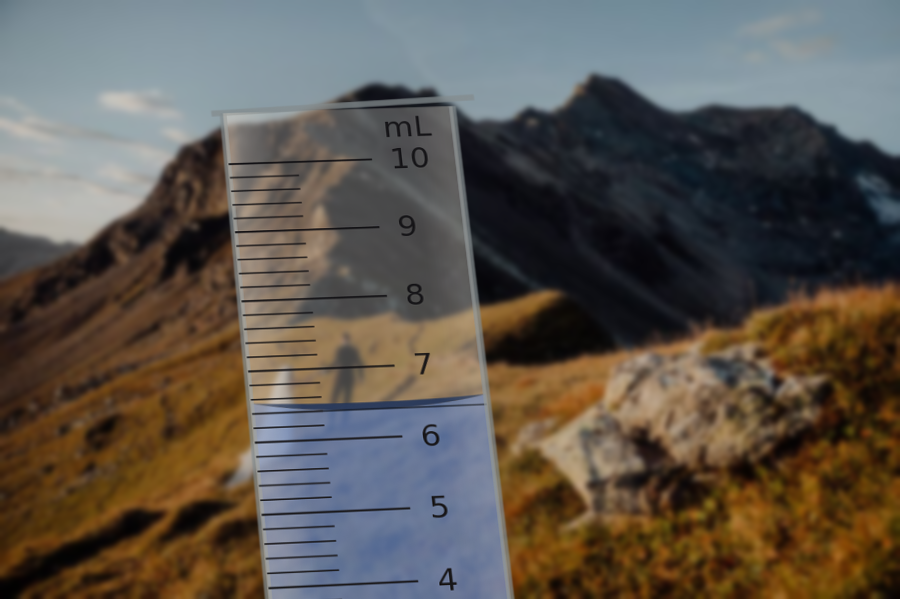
6.4 mL
